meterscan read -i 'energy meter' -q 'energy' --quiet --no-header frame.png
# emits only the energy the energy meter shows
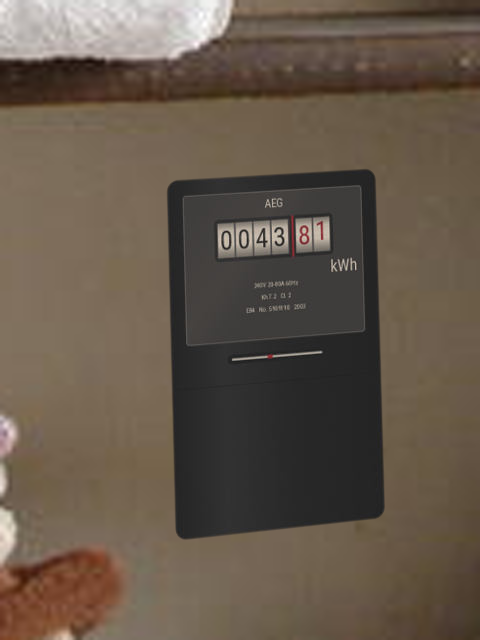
43.81 kWh
